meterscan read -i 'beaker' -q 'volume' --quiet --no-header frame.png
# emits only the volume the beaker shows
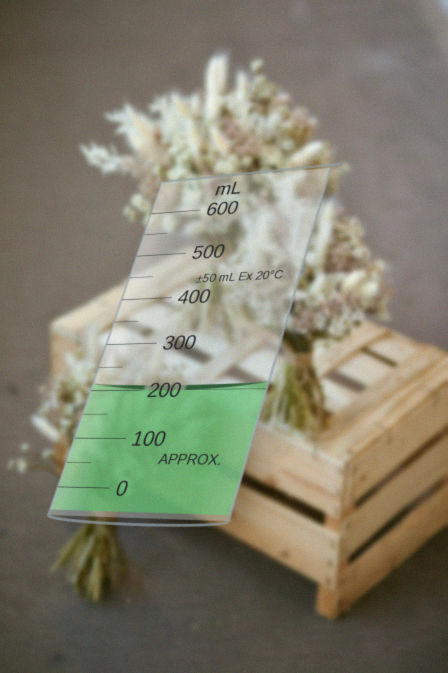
200 mL
